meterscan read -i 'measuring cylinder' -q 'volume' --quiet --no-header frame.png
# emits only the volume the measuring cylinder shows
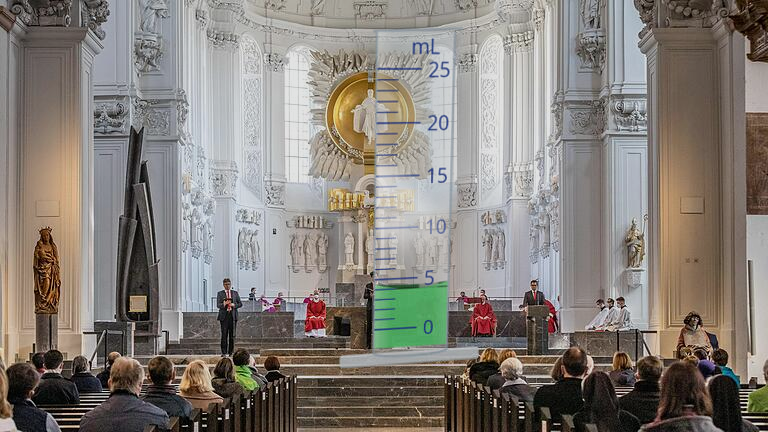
4 mL
